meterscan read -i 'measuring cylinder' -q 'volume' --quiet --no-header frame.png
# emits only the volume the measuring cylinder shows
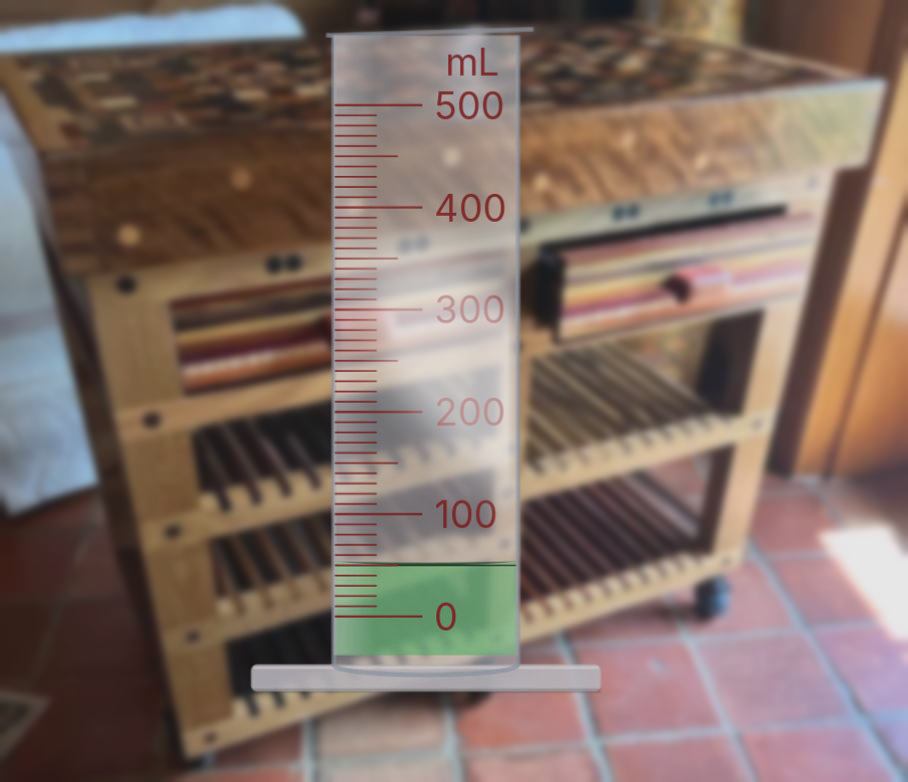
50 mL
